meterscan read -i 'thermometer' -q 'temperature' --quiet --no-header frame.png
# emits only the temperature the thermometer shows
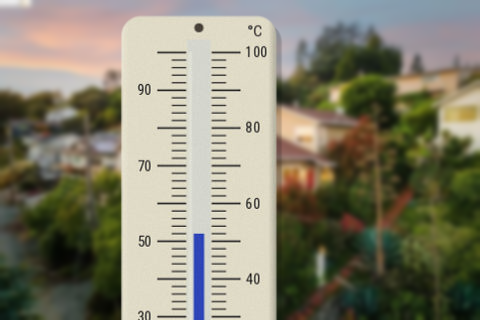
52 °C
